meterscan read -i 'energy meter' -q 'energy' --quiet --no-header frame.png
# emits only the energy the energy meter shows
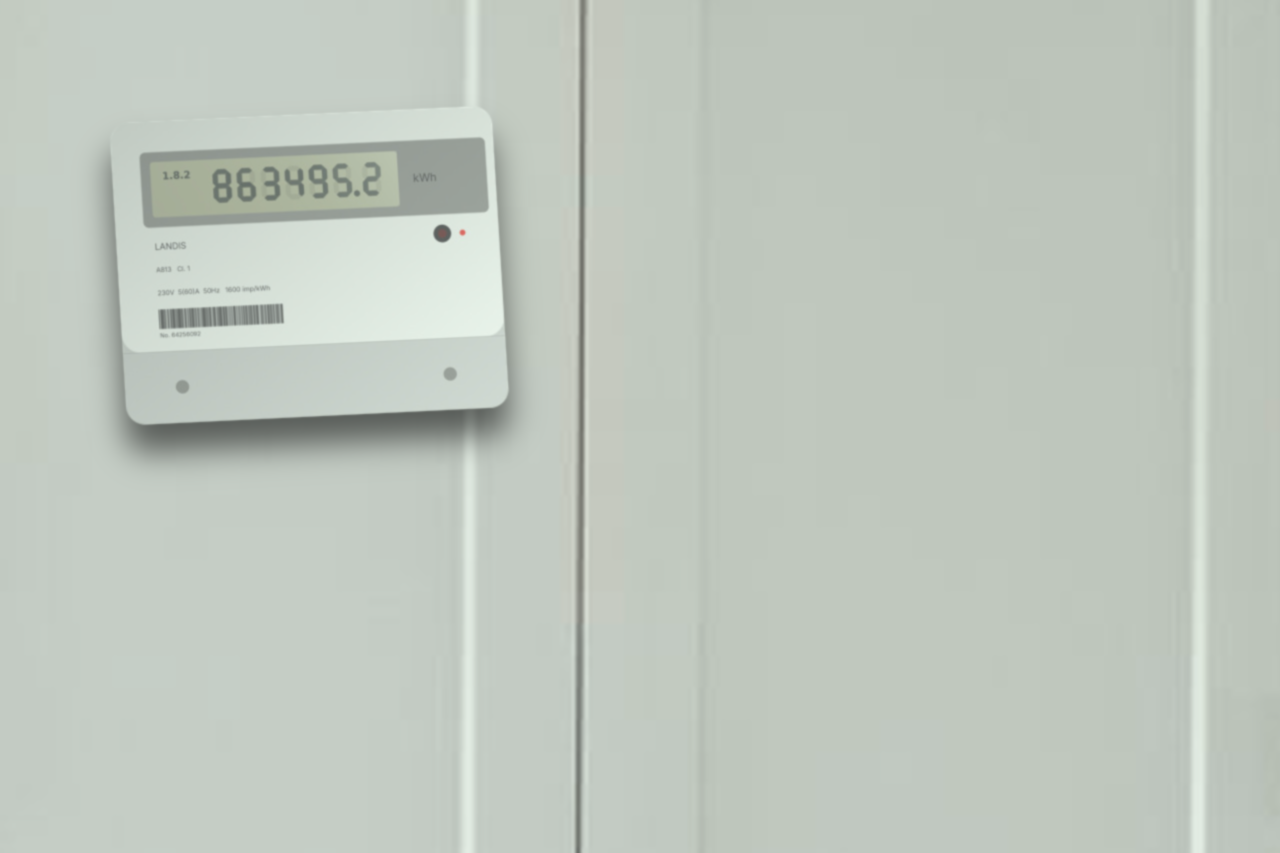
863495.2 kWh
